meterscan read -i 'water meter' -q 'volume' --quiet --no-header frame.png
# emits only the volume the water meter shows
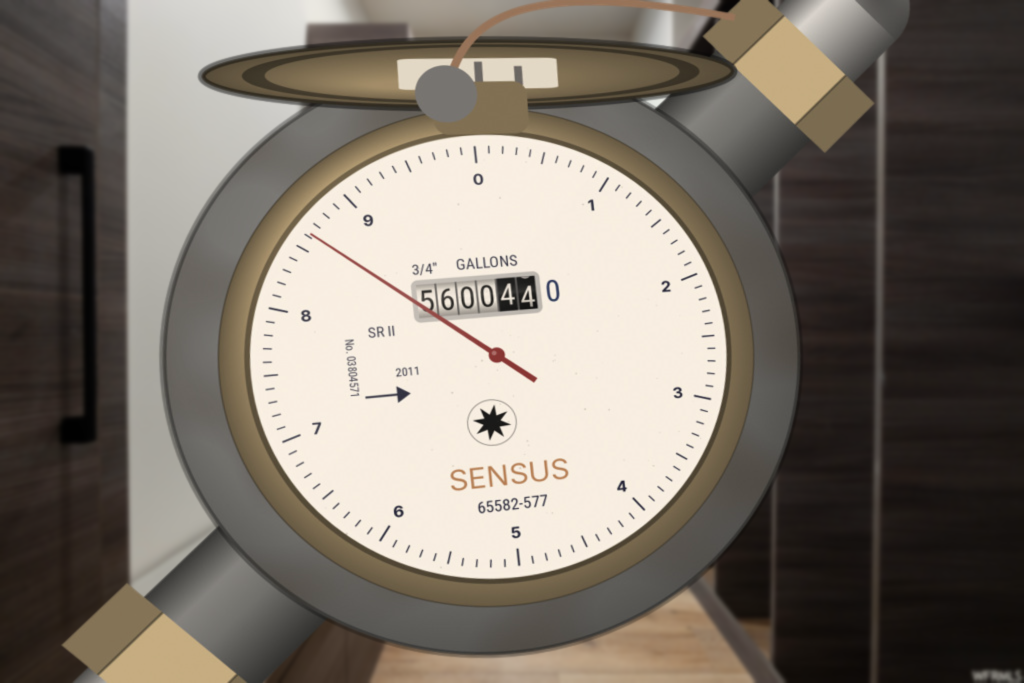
5600438.6 gal
